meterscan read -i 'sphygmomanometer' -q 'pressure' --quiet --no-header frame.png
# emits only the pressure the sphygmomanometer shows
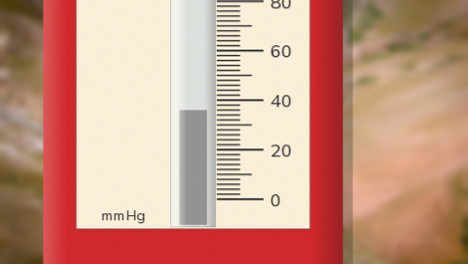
36 mmHg
